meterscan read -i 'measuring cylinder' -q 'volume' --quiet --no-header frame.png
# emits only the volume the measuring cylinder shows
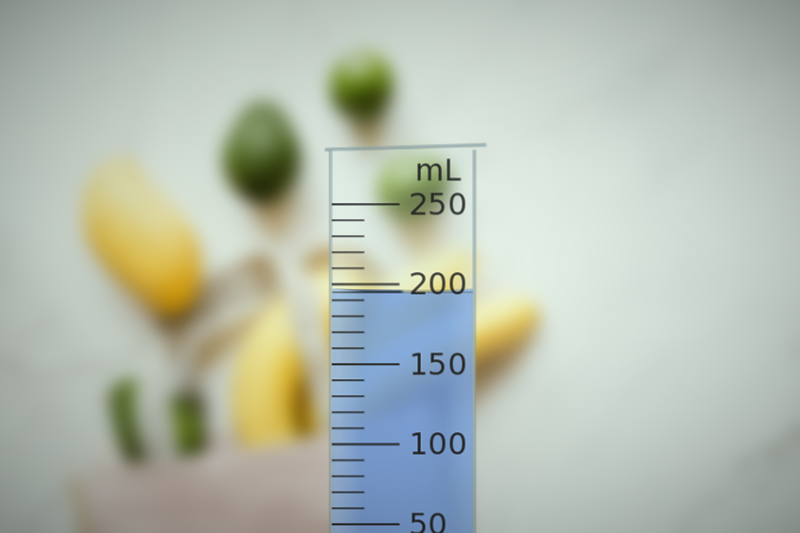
195 mL
